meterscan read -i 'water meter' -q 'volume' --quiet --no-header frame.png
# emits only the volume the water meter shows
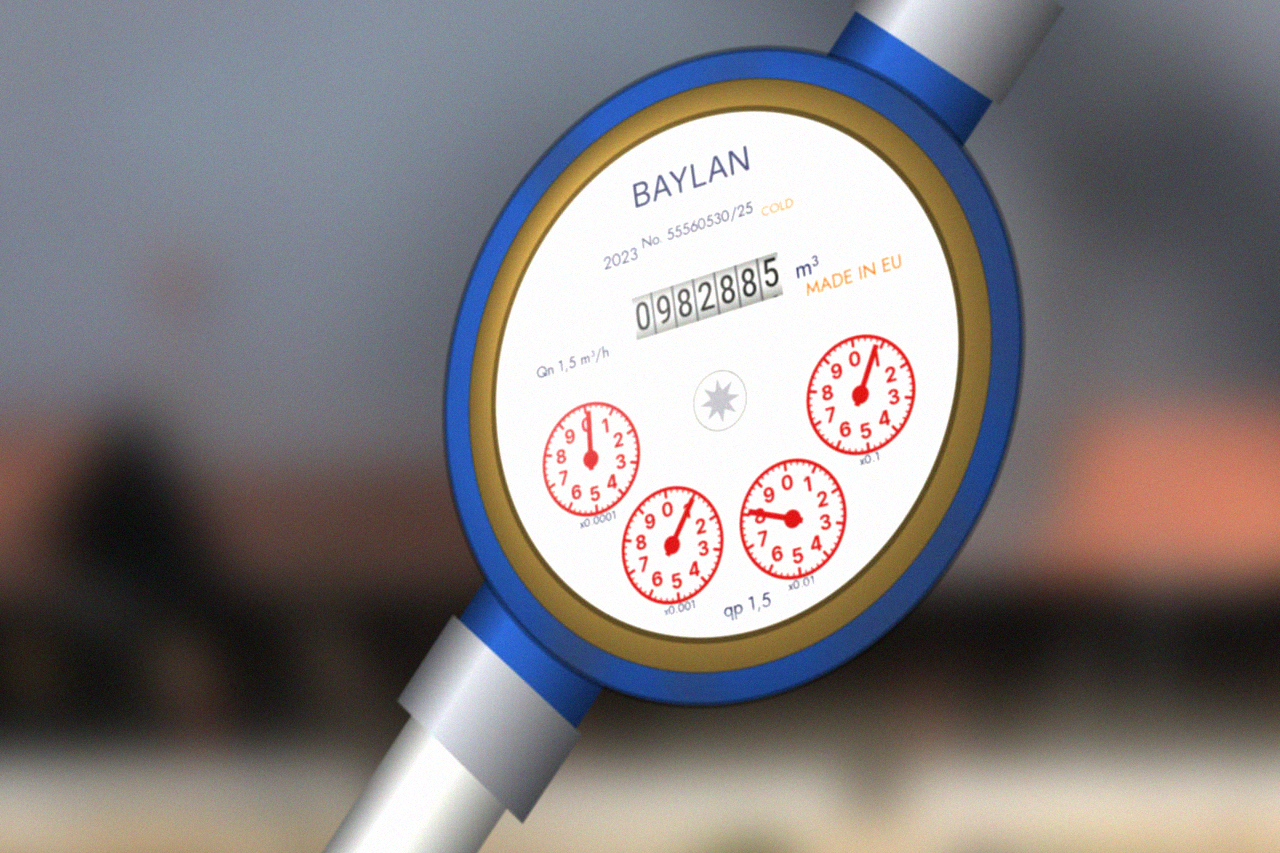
982885.0810 m³
